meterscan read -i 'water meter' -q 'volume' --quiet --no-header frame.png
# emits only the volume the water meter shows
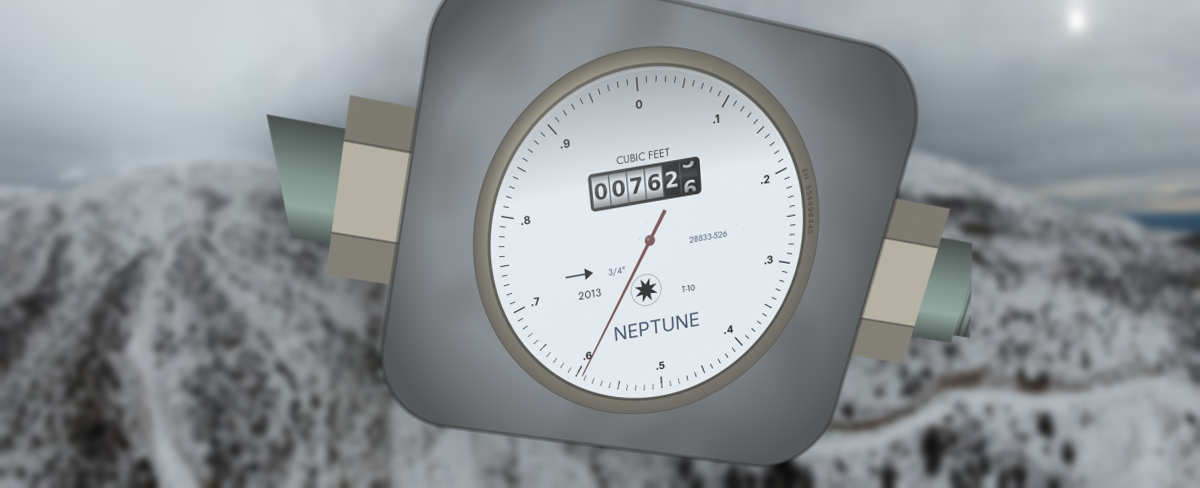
7625.59 ft³
